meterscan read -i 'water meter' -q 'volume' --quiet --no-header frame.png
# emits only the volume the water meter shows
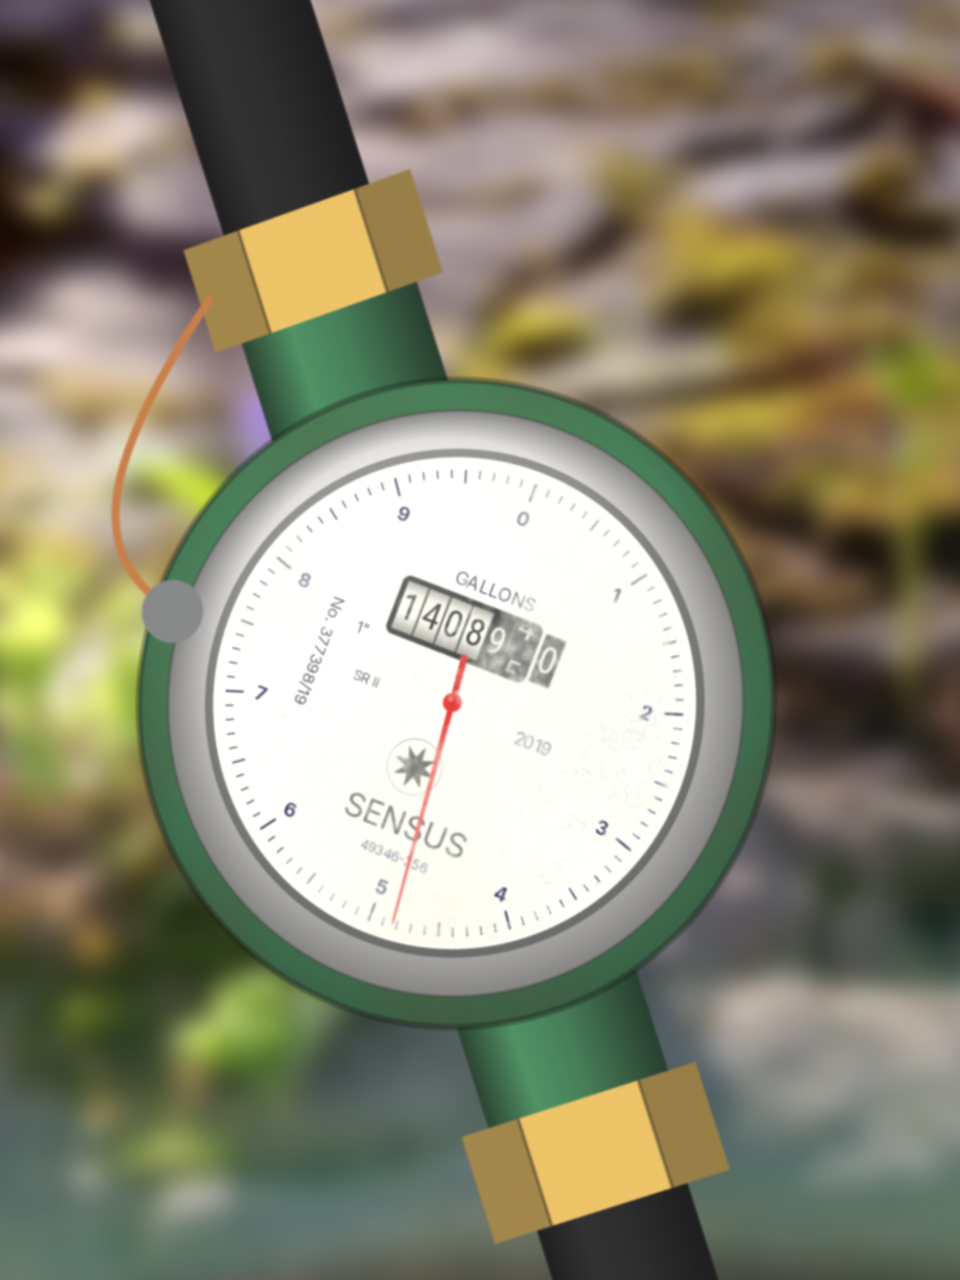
1408944.8 gal
